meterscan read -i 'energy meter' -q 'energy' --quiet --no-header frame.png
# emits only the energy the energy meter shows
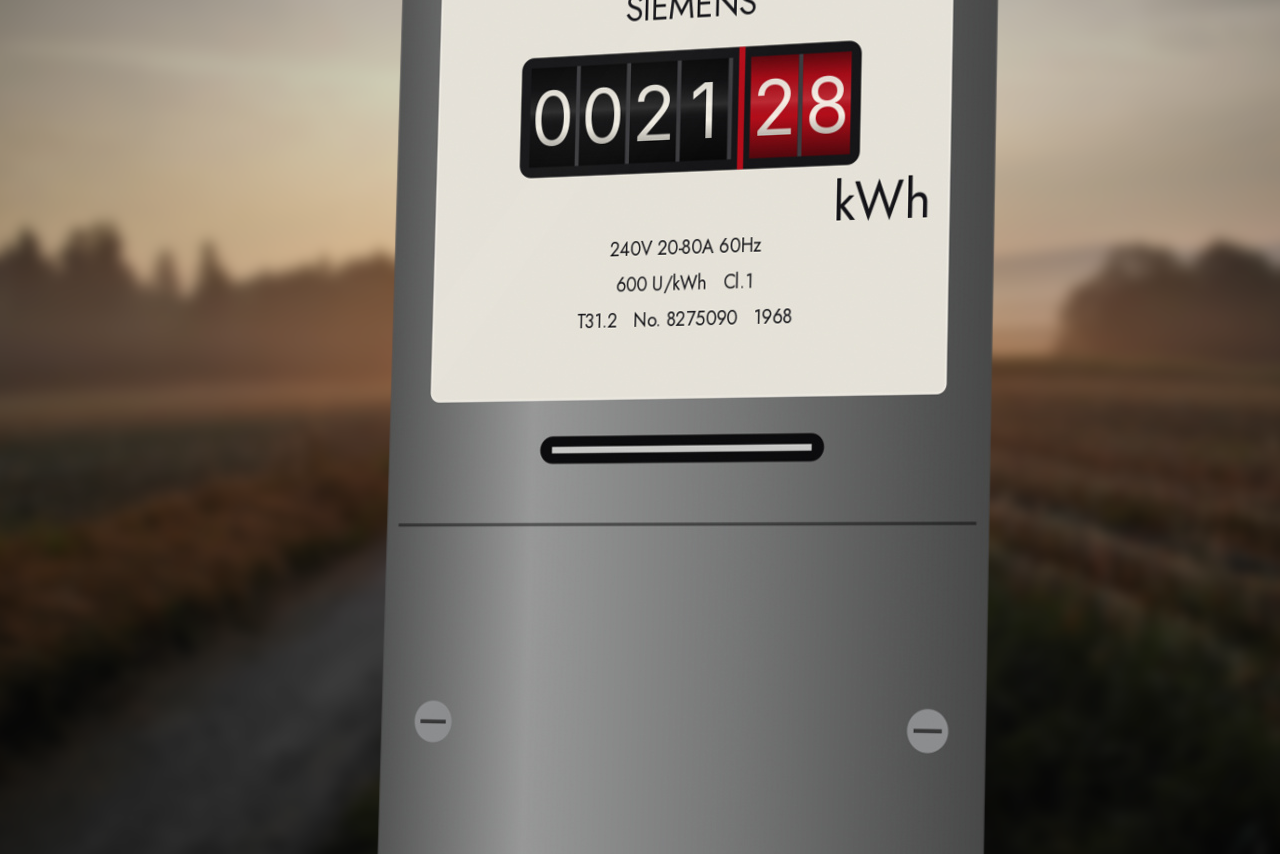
21.28 kWh
